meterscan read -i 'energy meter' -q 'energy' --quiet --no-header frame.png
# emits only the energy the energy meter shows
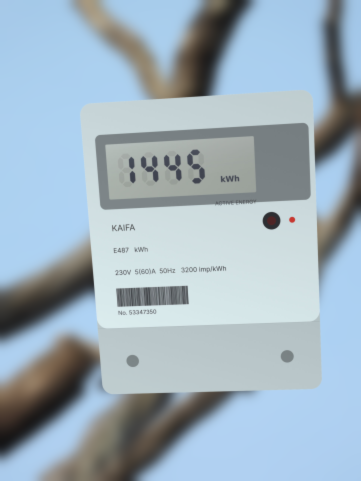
1445 kWh
